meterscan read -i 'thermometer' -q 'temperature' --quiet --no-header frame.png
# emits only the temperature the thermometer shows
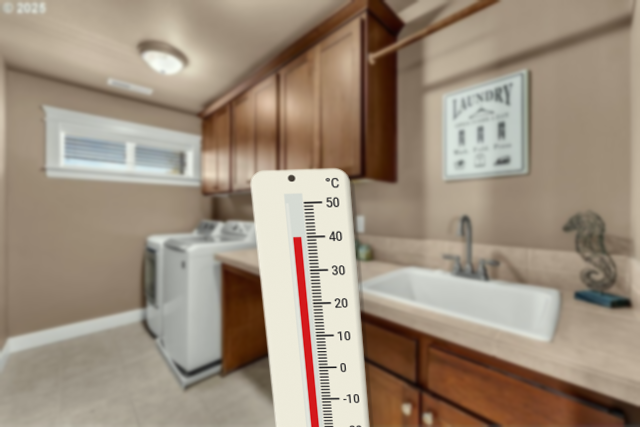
40 °C
